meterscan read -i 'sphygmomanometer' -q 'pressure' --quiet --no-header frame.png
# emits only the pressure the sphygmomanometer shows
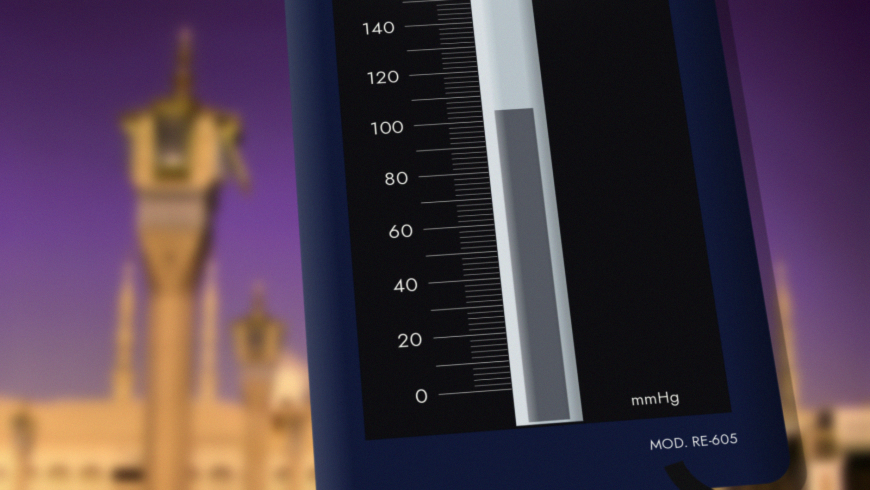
104 mmHg
